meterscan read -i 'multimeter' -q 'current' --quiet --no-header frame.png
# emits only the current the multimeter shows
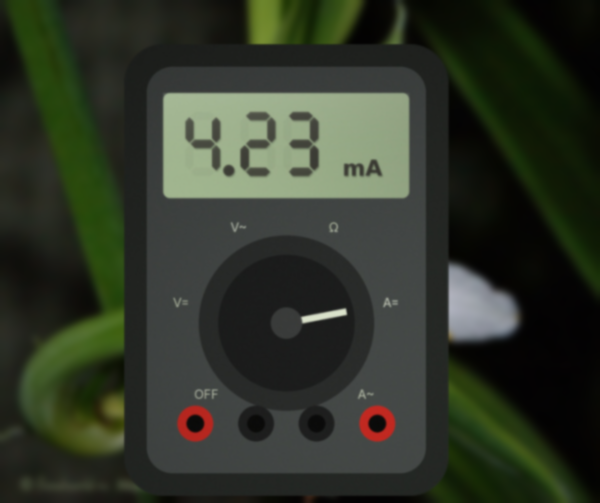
4.23 mA
